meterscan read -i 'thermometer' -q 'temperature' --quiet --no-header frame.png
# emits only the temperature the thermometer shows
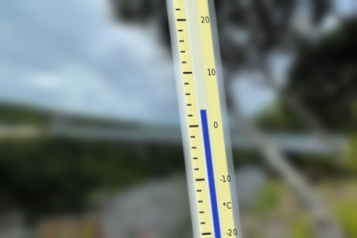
3 °C
